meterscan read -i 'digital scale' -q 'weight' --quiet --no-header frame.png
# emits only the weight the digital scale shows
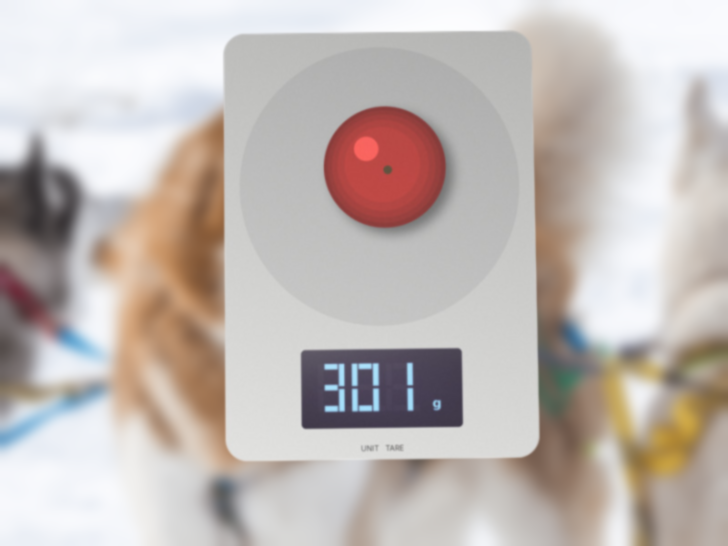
301 g
